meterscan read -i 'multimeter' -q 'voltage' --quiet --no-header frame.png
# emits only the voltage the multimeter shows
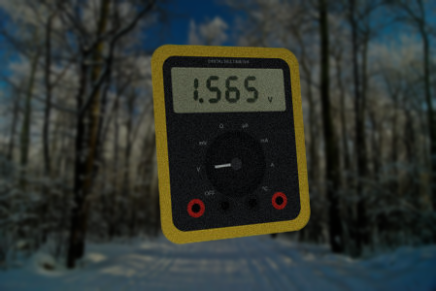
1.565 V
